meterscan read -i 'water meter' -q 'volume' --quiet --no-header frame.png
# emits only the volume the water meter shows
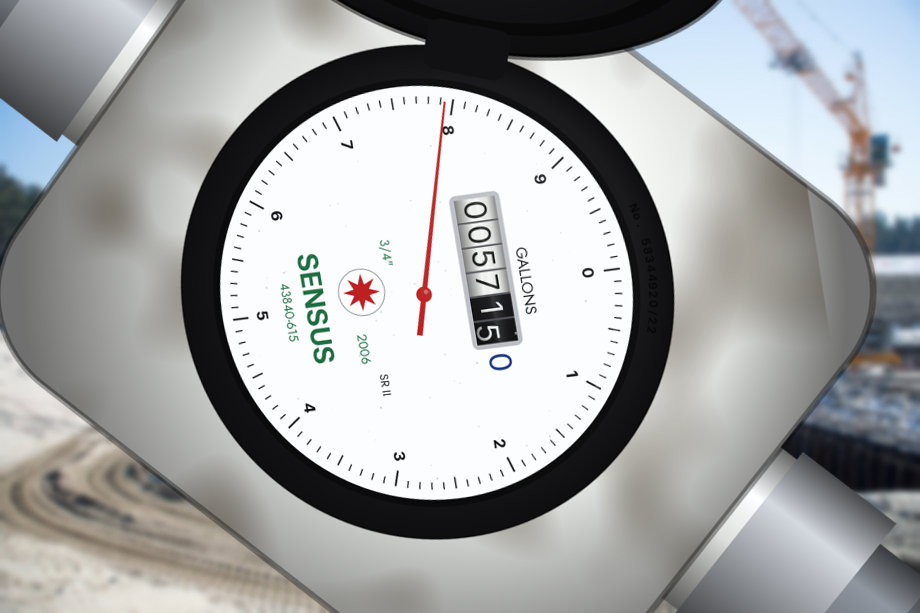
57147.9 gal
